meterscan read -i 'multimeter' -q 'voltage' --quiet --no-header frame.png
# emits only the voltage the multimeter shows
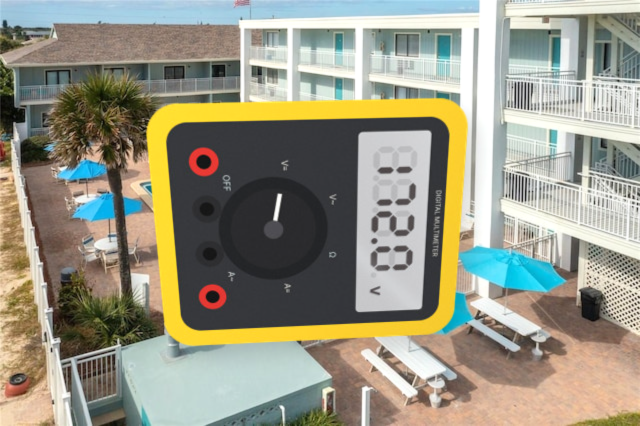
172.0 V
